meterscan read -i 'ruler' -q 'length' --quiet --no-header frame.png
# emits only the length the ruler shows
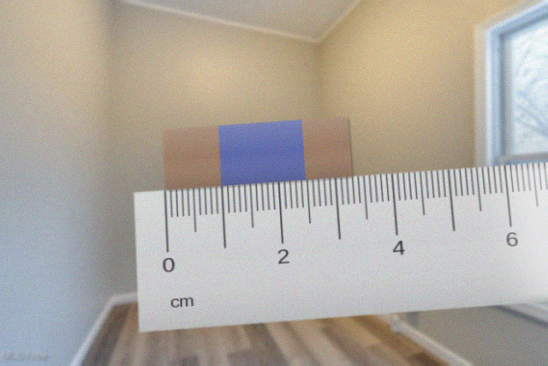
3.3 cm
